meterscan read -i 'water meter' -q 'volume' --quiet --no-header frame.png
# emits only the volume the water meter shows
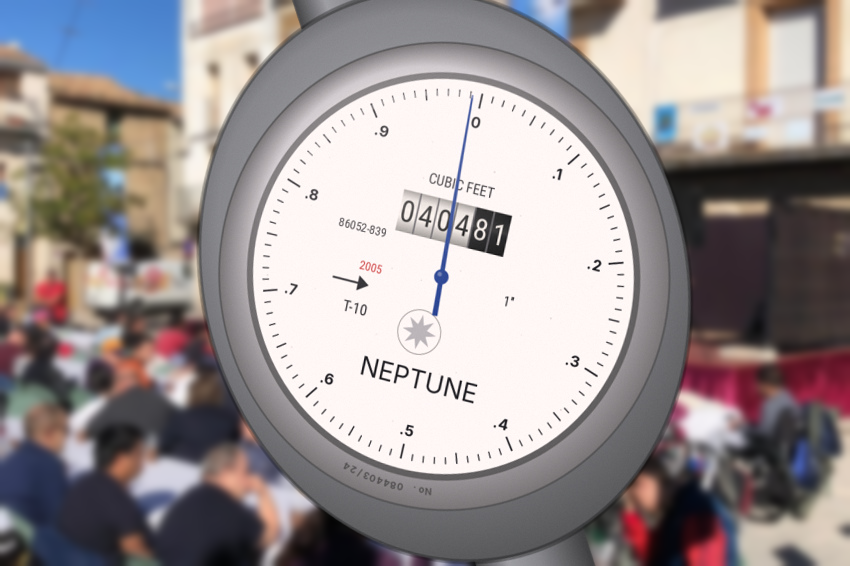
40480.99 ft³
